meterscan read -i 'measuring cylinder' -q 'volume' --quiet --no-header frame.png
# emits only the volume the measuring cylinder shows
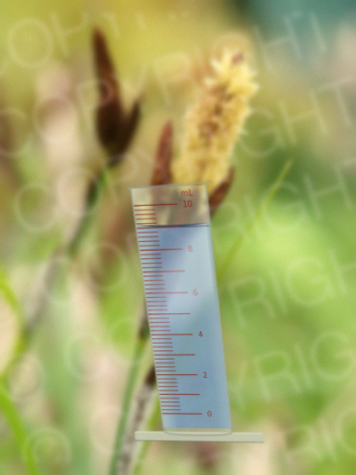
9 mL
